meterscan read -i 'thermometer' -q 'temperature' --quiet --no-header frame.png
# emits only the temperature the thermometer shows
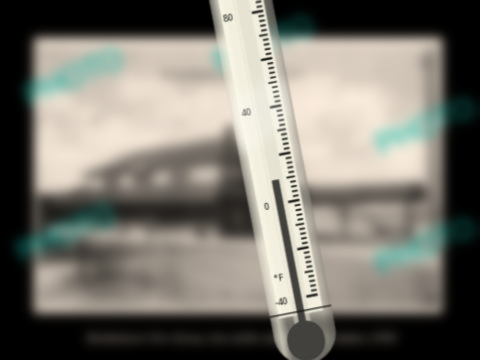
10 °F
